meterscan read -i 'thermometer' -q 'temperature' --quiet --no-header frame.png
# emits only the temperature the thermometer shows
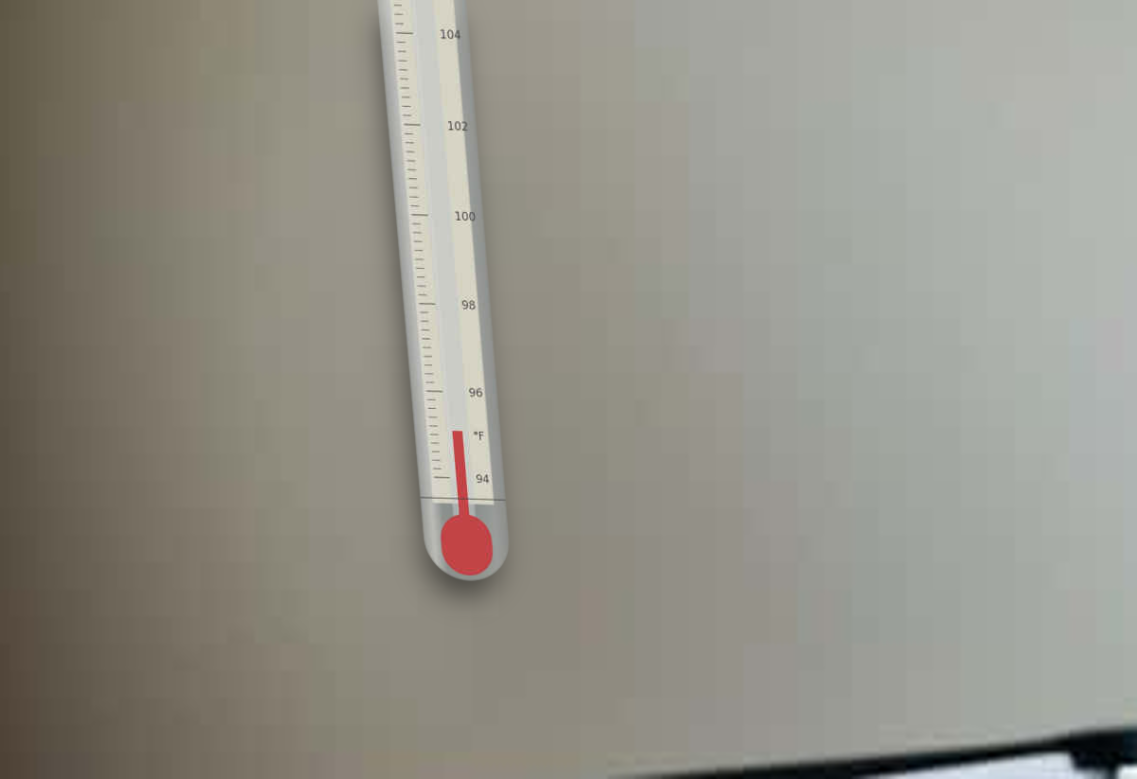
95.1 °F
